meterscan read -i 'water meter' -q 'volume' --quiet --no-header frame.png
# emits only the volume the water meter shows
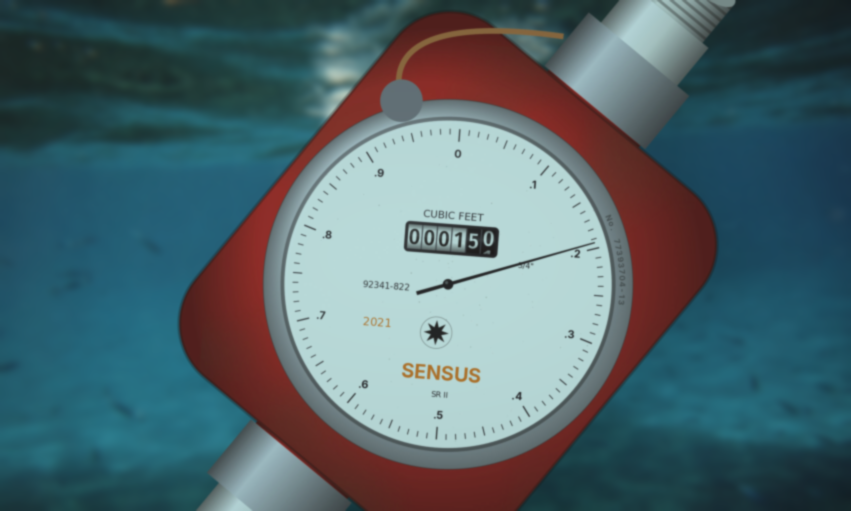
150.19 ft³
